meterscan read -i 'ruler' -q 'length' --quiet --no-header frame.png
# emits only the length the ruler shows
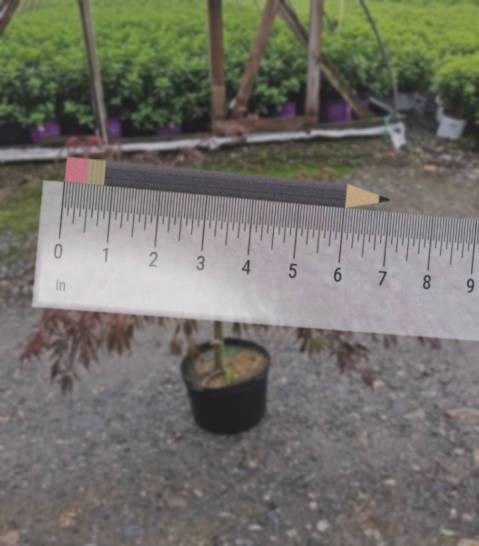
7 in
